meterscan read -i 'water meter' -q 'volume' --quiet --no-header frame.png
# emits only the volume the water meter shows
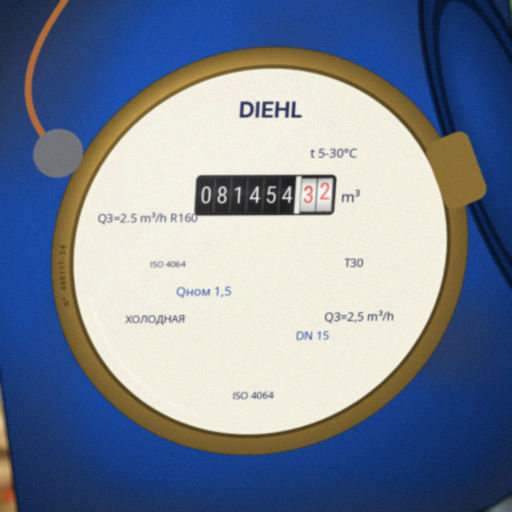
81454.32 m³
